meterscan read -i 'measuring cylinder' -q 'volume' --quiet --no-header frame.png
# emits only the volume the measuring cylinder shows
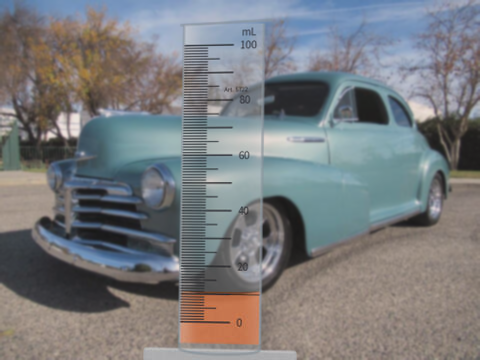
10 mL
